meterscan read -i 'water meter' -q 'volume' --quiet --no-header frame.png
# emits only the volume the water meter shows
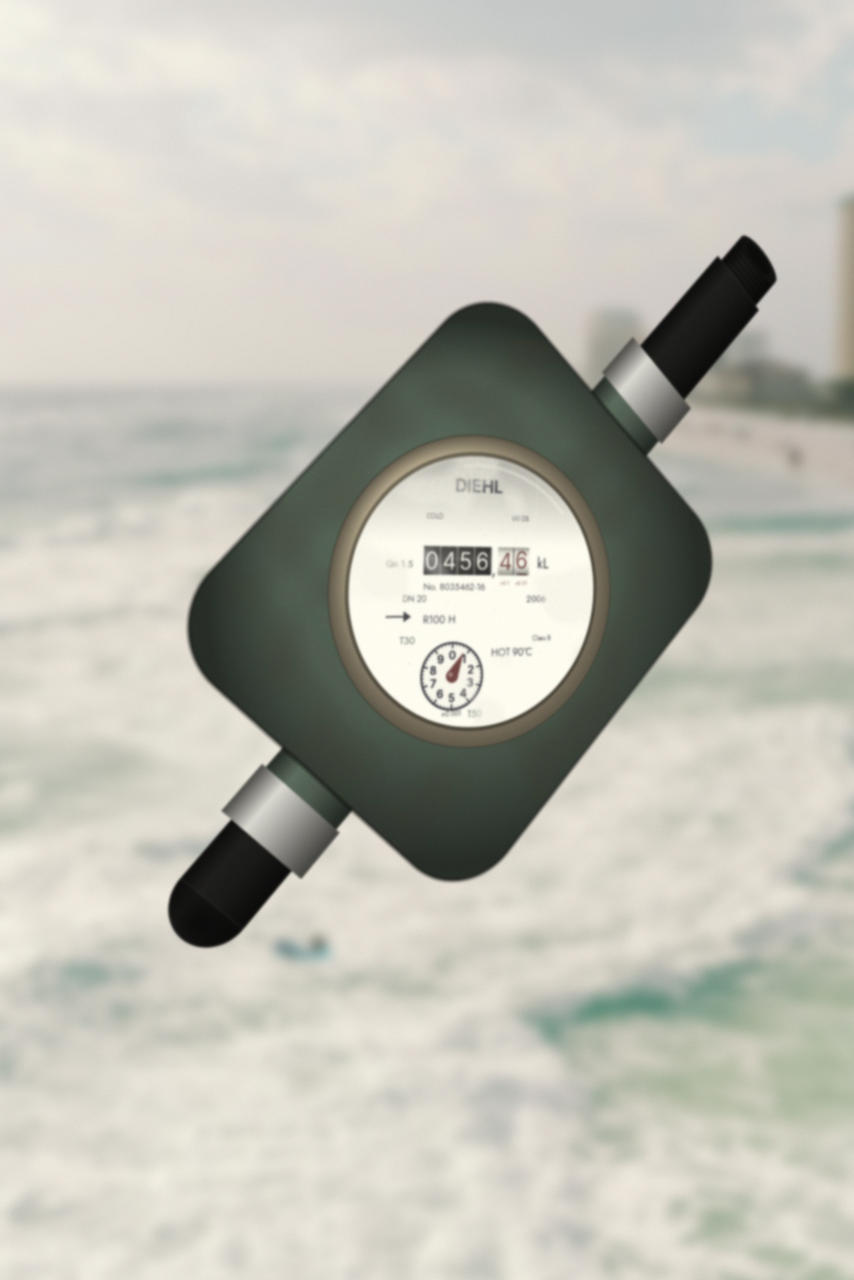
456.460 kL
